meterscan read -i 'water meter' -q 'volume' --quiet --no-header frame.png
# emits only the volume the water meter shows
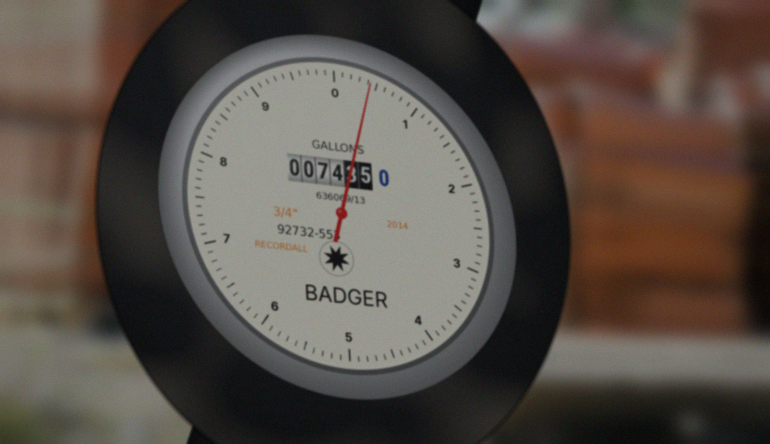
74350.4 gal
